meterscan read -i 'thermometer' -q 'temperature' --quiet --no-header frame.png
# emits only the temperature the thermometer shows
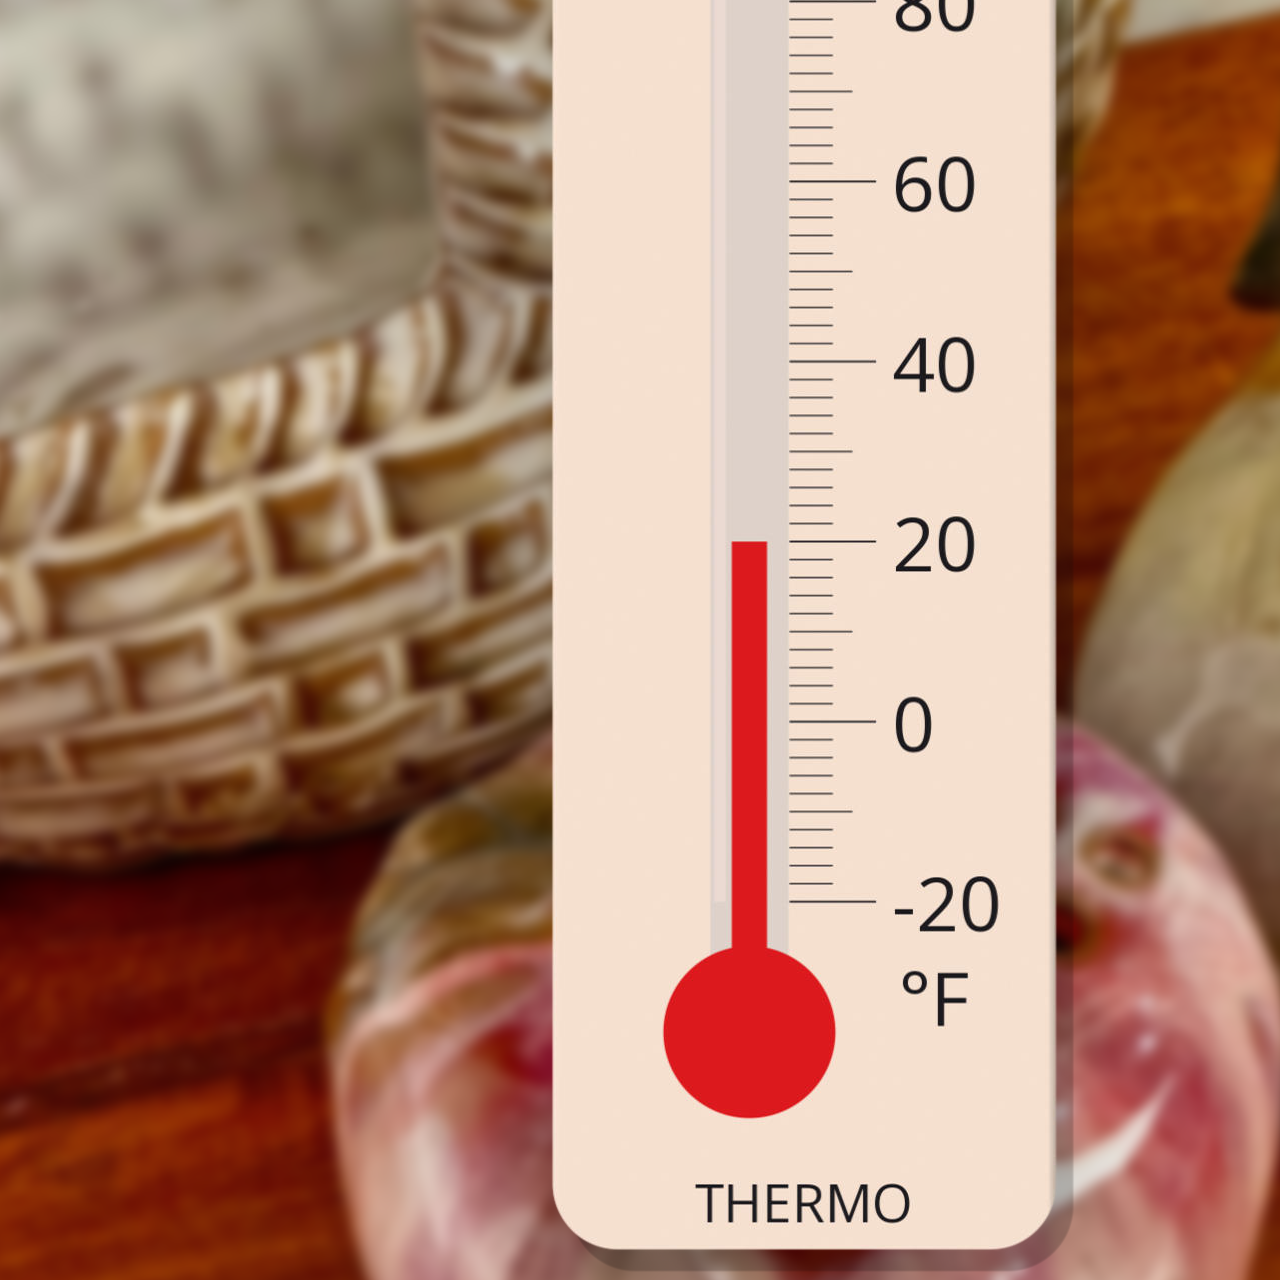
20 °F
